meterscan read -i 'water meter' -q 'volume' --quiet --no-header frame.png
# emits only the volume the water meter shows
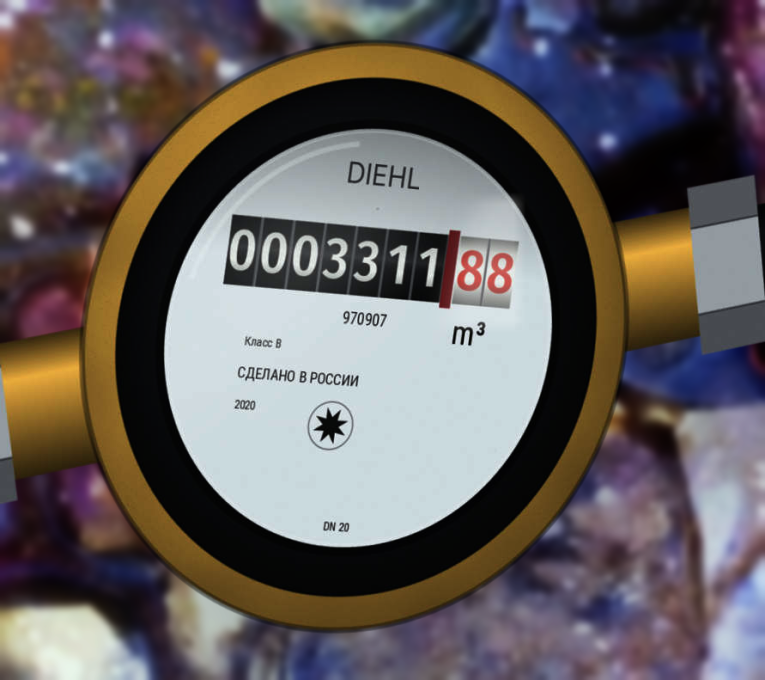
3311.88 m³
